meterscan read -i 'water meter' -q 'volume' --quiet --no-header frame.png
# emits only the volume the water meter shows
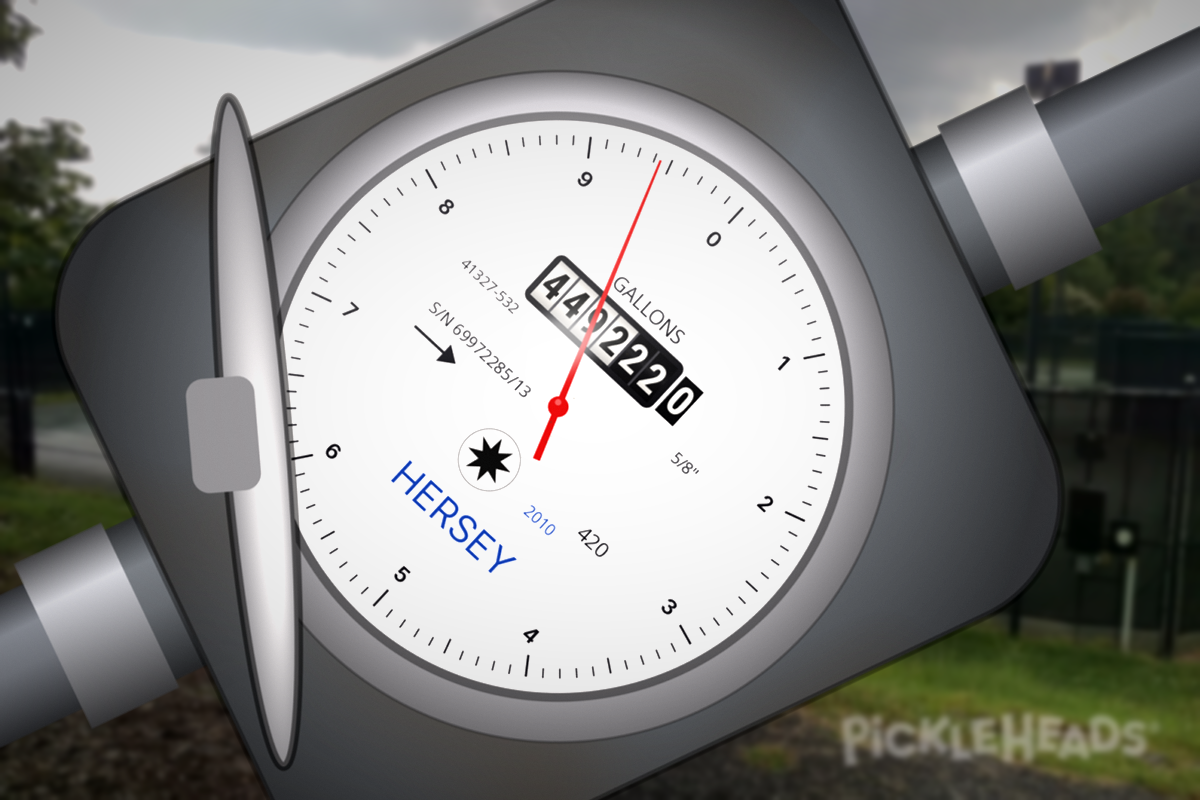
4492219.4 gal
